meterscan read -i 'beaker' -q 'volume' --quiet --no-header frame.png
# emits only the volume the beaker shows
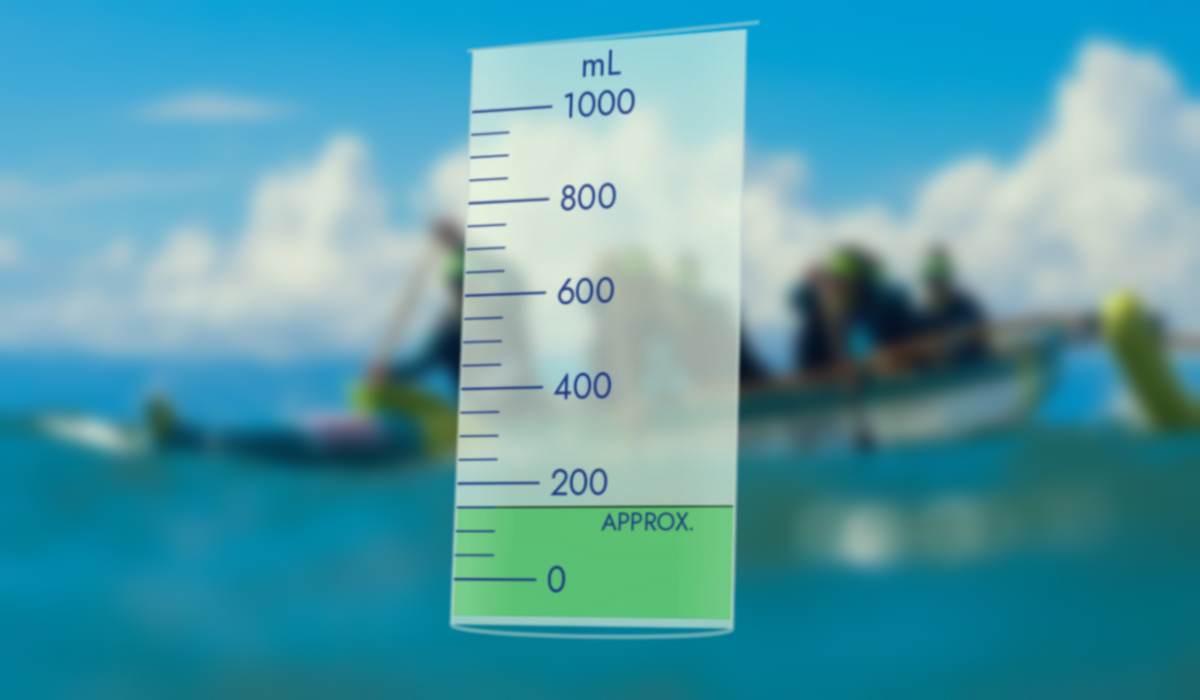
150 mL
